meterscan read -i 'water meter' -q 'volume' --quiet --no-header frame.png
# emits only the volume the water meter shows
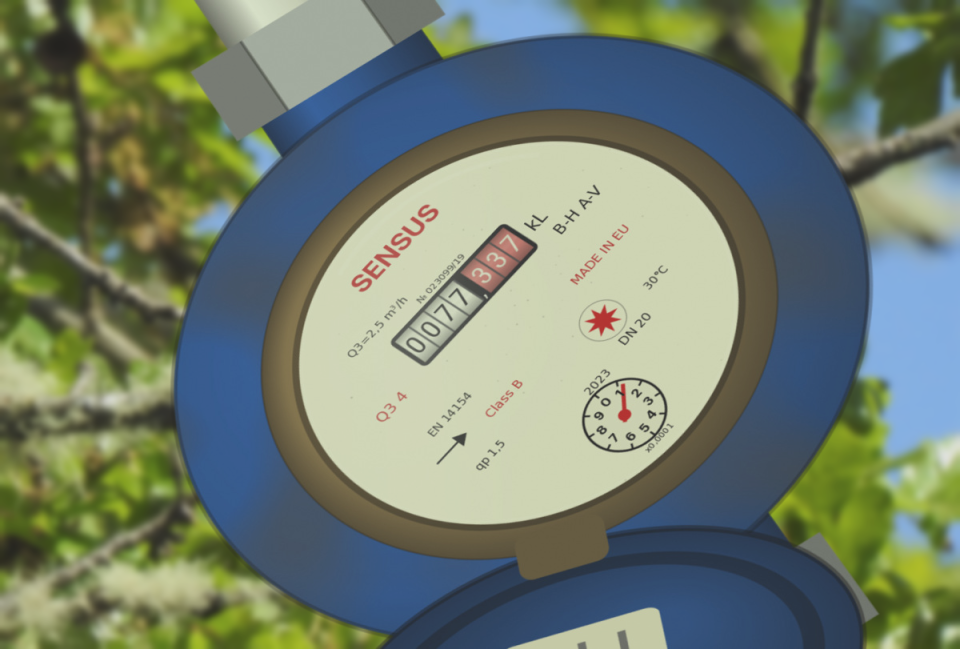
77.3371 kL
